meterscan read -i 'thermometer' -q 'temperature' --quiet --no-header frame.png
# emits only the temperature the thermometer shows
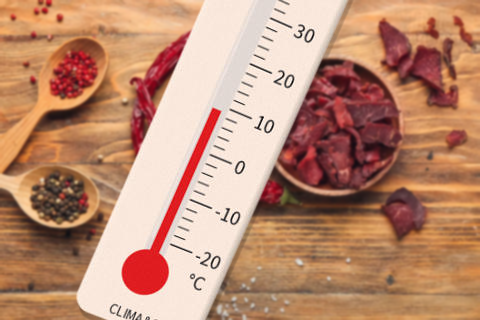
9 °C
